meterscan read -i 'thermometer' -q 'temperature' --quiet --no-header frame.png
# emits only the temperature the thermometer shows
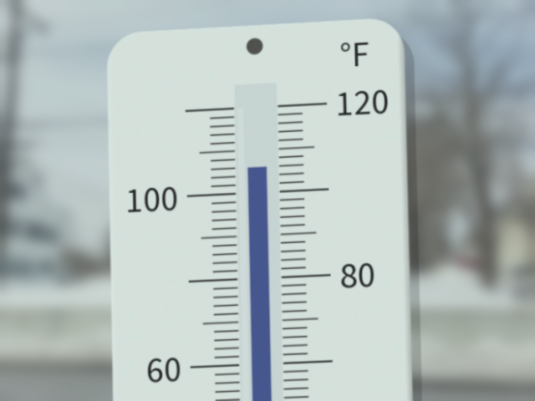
106 °F
